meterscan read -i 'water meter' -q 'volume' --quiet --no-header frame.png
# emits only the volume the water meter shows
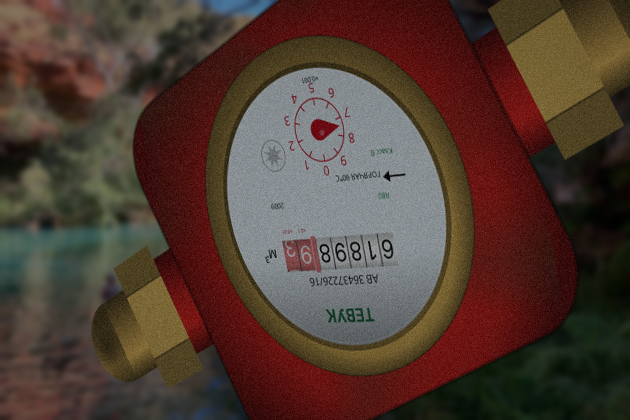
61898.927 m³
